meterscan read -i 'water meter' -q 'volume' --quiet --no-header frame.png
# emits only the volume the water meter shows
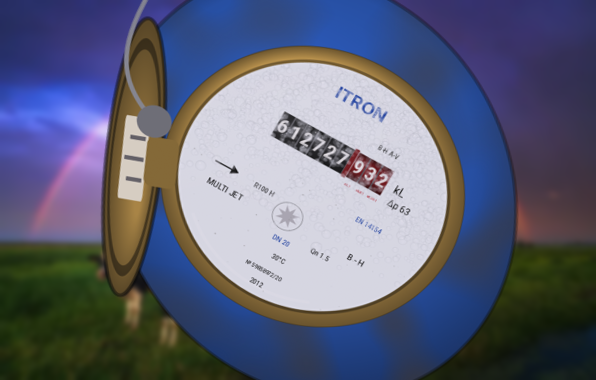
612727.932 kL
